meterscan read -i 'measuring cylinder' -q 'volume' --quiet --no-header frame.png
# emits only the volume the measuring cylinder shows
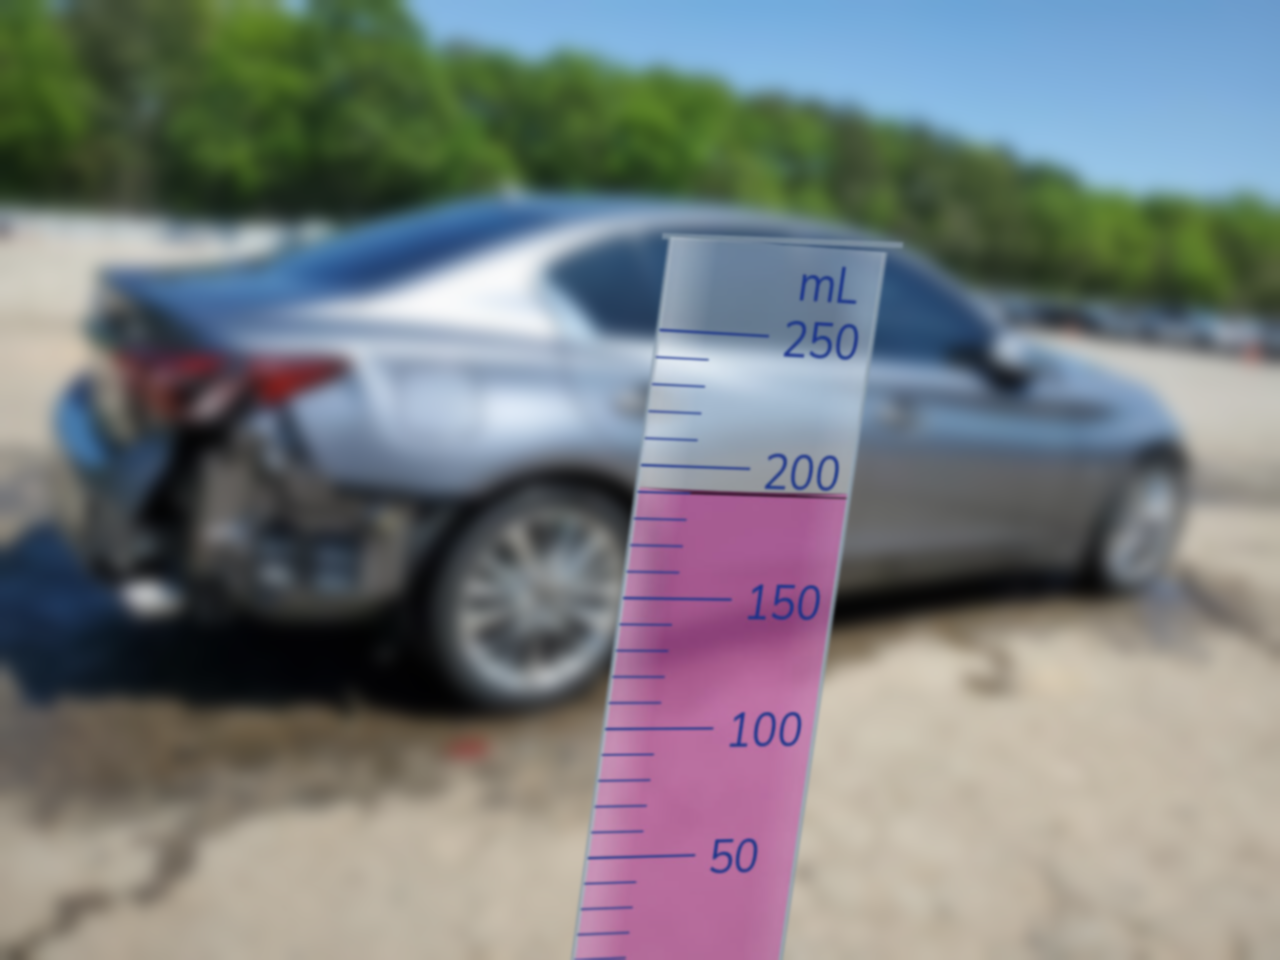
190 mL
